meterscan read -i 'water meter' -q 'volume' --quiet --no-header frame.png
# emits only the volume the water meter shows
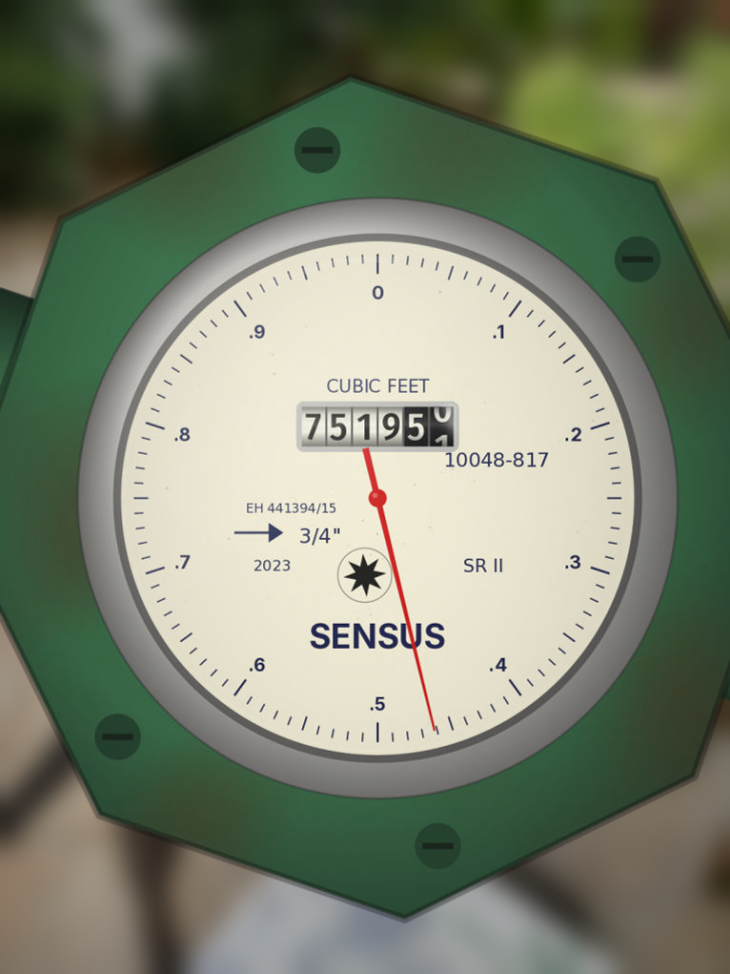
751950.46 ft³
